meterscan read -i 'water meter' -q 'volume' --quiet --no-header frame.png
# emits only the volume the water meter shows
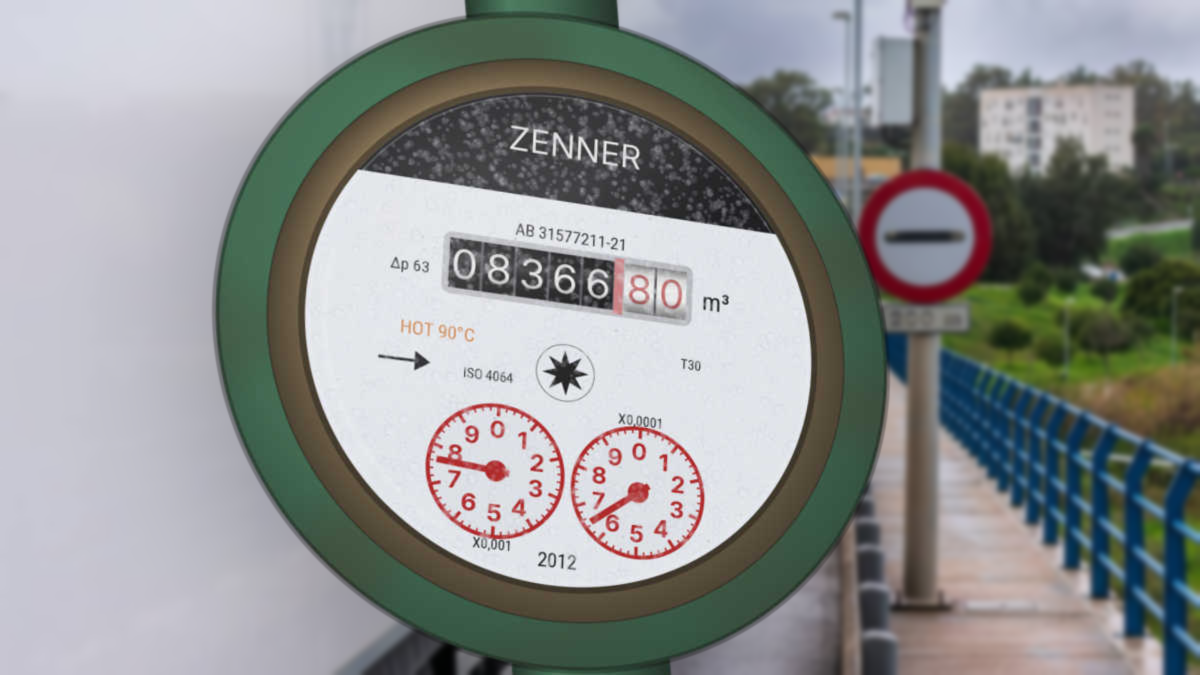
8366.8076 m³
